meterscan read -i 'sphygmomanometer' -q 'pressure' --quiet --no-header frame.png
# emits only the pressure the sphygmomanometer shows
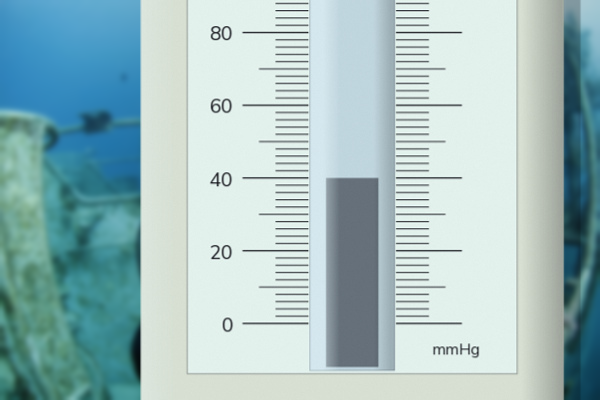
40 mmHg
